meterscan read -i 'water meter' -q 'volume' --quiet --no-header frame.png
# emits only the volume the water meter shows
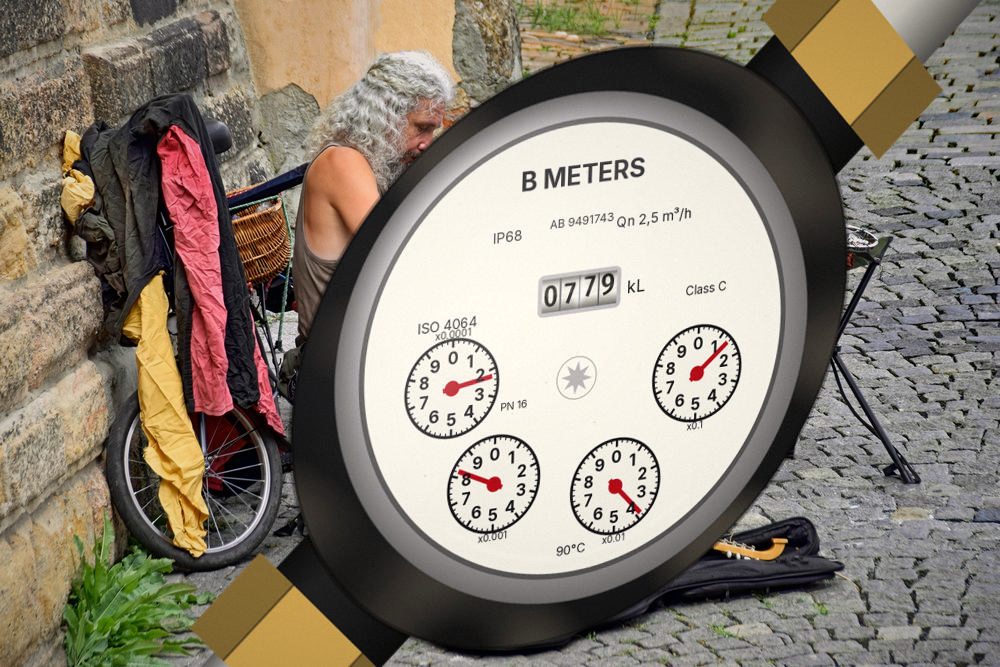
779.1382 kL
